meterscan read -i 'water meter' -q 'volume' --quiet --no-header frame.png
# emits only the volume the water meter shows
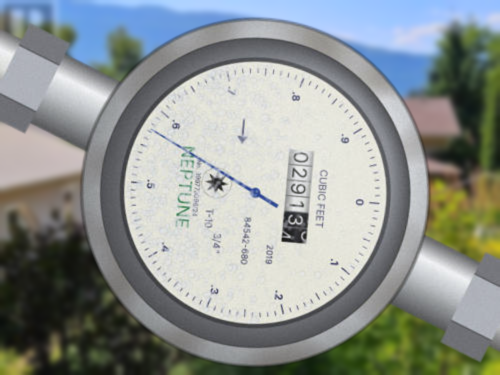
29133.57 ft³
